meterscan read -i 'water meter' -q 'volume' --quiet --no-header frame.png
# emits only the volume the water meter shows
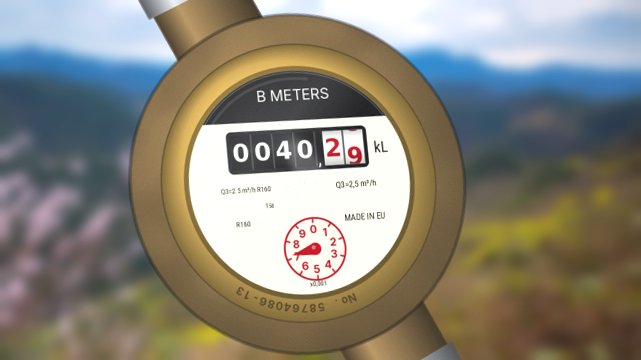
40.287 kL
